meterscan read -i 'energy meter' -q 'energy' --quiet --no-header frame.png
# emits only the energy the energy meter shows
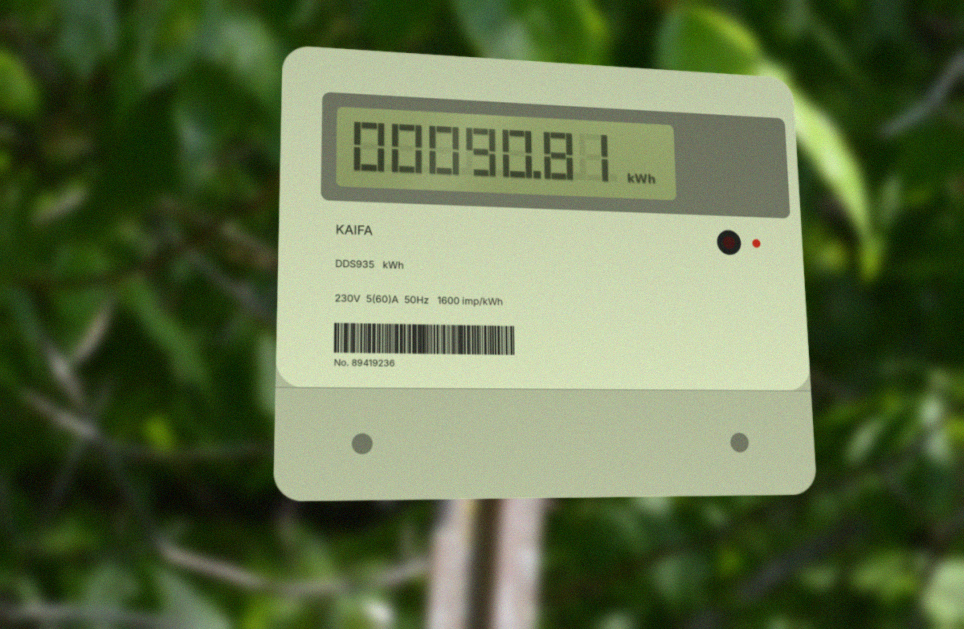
90.81 kWh
